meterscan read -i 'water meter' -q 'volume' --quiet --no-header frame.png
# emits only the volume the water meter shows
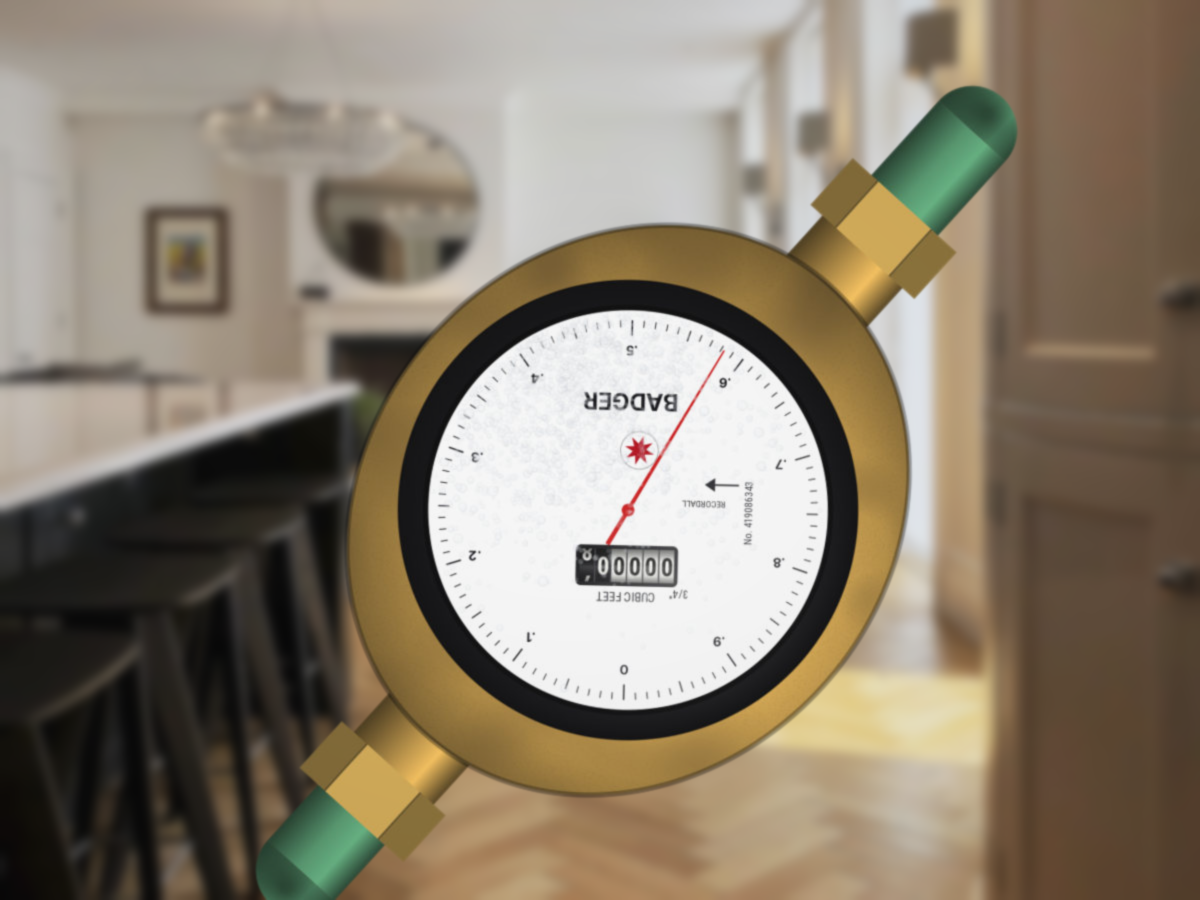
7.58 ft³
